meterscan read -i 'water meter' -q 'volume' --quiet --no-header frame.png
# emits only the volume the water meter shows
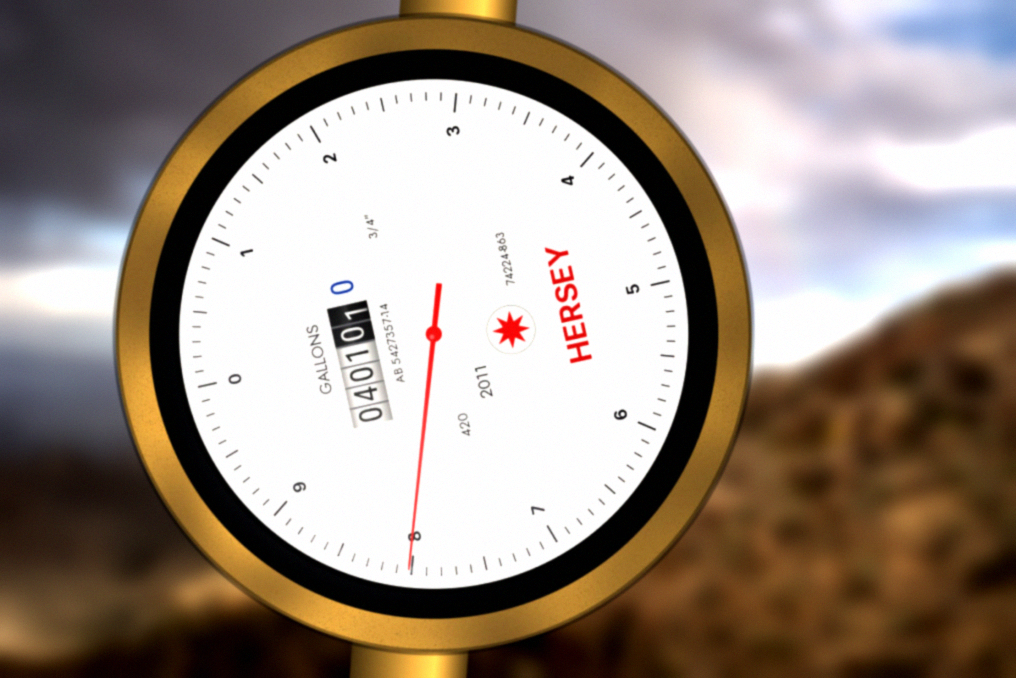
401008.0 gal
